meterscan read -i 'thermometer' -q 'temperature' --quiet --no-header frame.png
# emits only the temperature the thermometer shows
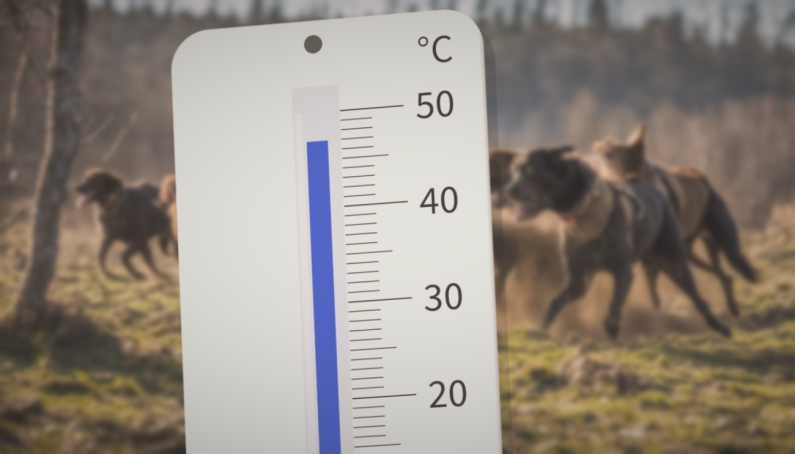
47 °C
